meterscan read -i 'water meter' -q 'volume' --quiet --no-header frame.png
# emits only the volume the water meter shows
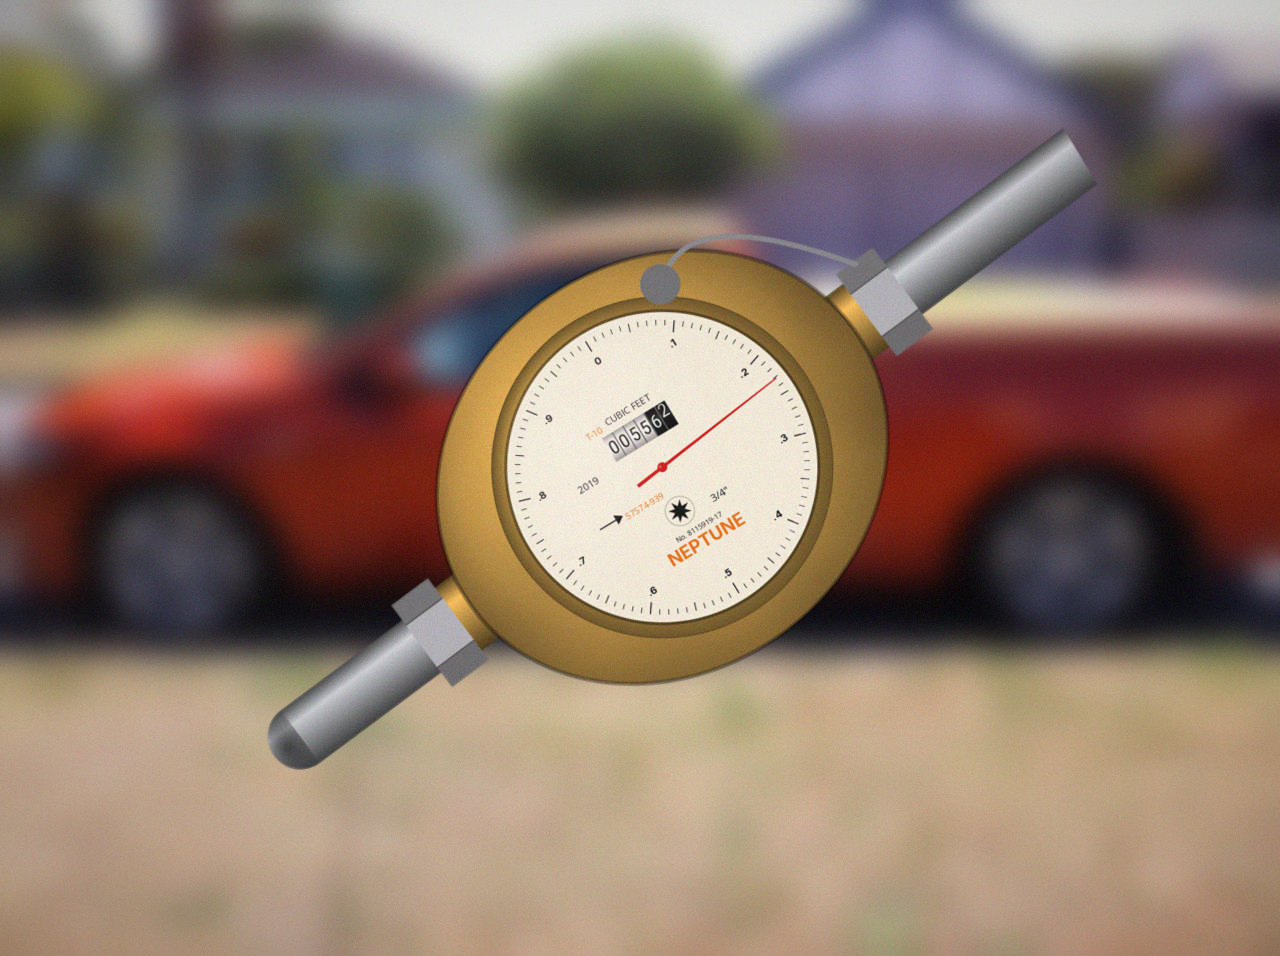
5562.23 ft³
